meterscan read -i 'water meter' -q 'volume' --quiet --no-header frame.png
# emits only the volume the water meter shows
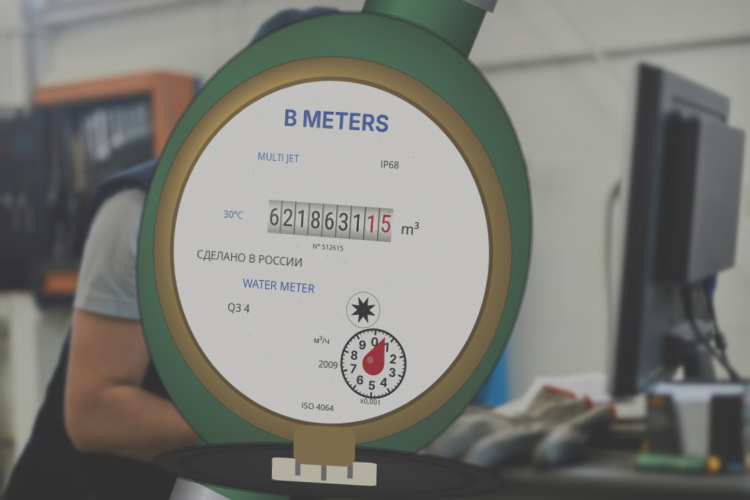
6218631.150 m³
